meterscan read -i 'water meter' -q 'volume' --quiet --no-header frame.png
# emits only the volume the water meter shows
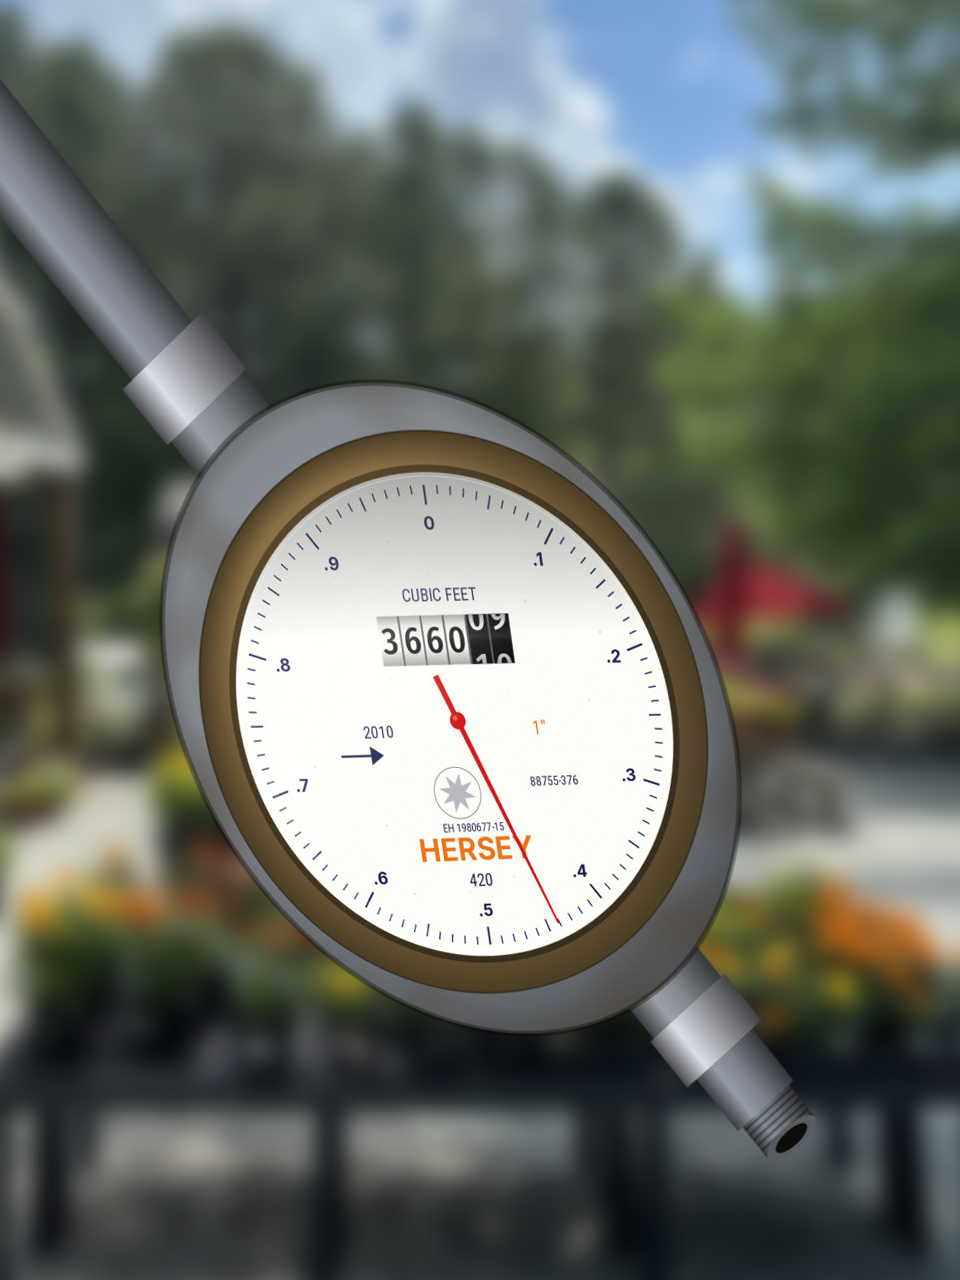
366009.44 ft³
